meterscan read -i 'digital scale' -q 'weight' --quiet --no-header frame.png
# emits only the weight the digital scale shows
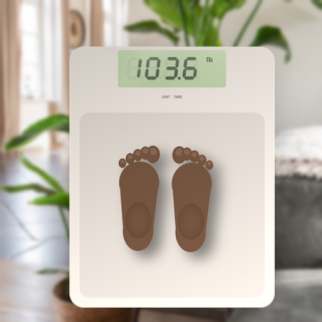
103.6 lb
